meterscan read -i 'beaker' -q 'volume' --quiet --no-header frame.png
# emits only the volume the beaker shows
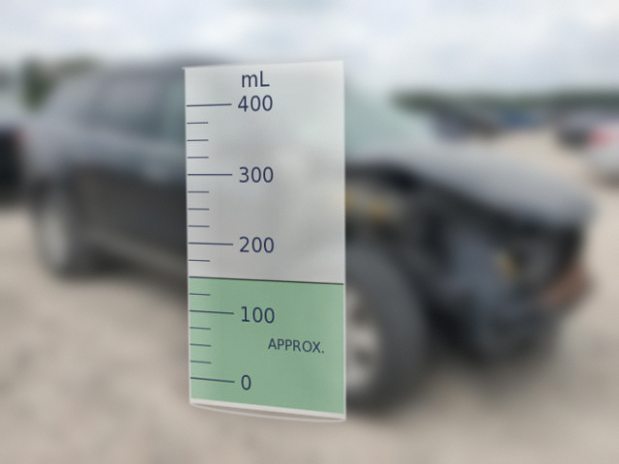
150 mL
